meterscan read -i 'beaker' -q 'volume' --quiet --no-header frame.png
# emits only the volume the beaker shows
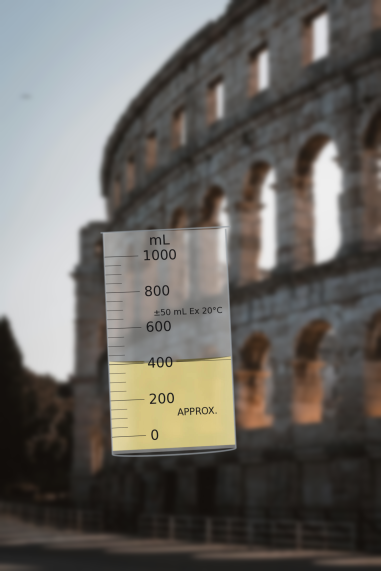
400 mL
